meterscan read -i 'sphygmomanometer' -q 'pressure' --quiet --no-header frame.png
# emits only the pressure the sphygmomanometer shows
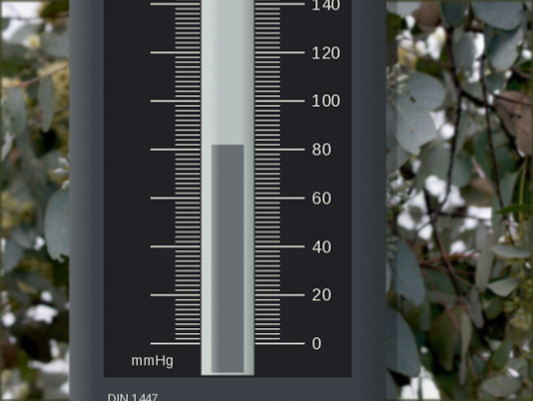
82 mmHg
